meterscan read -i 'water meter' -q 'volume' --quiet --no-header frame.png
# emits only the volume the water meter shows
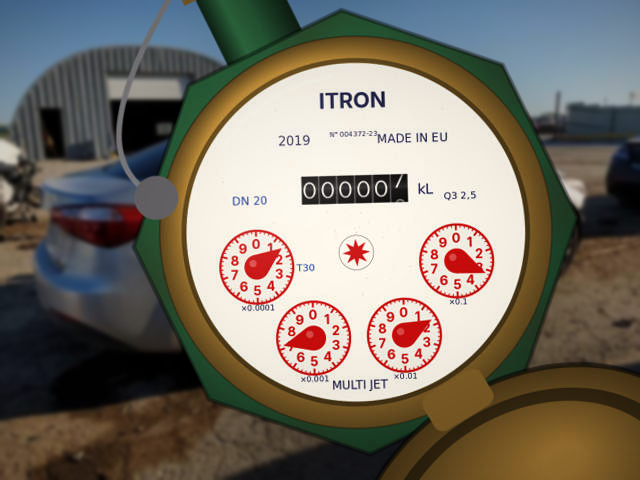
7.3171 kL
